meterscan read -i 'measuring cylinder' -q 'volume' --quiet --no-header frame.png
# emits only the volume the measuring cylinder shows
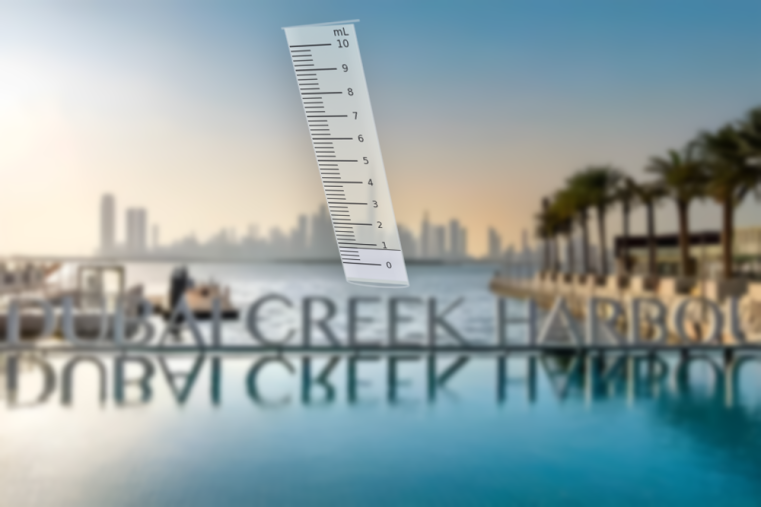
0.8 mL
